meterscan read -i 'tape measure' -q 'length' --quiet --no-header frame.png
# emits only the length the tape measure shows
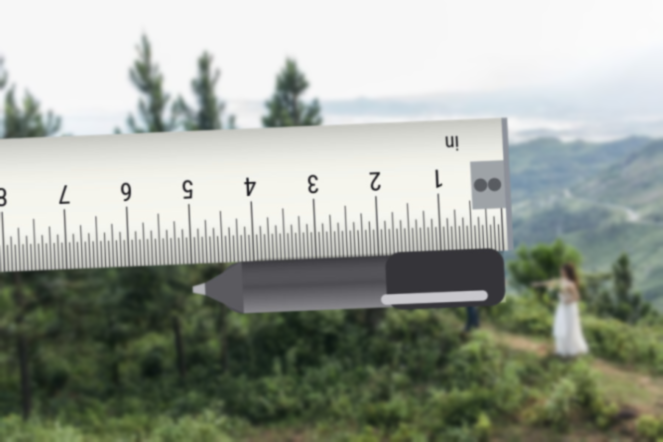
5 in
